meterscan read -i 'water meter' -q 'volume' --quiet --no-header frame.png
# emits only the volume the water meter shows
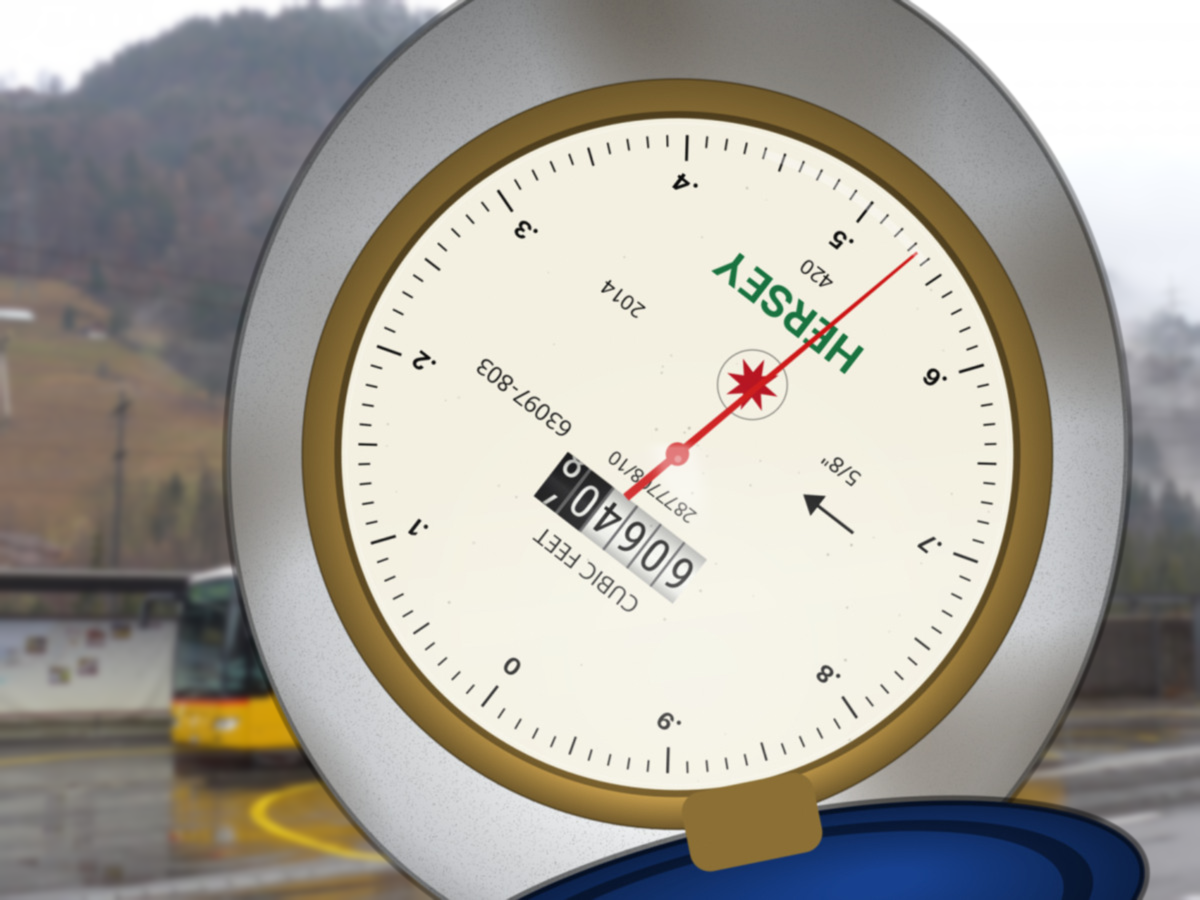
606407.53 ft³
